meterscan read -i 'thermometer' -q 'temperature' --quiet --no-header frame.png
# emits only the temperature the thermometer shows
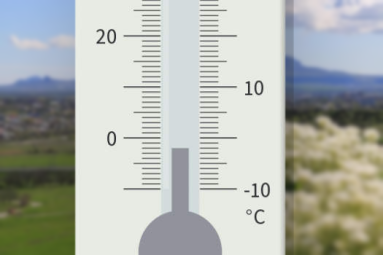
-2 °C
